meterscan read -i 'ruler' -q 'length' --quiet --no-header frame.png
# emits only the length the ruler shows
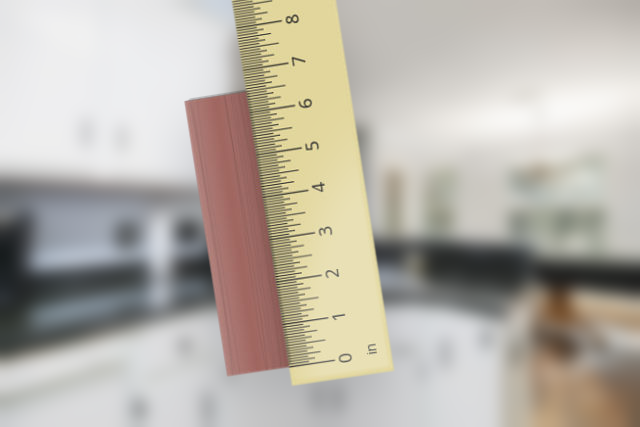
6.5 in
